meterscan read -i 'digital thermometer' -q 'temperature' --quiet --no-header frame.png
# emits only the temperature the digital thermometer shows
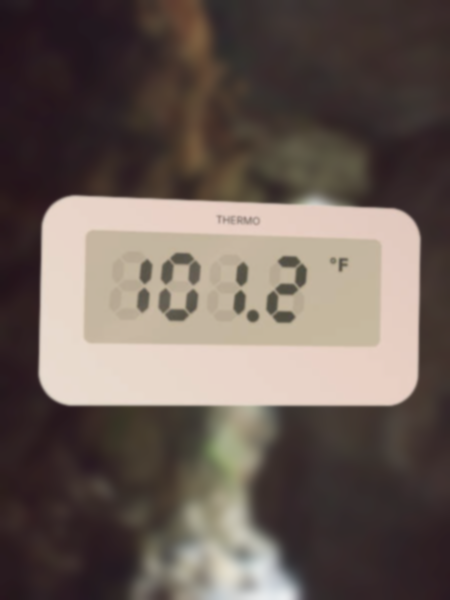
101.2 °F
